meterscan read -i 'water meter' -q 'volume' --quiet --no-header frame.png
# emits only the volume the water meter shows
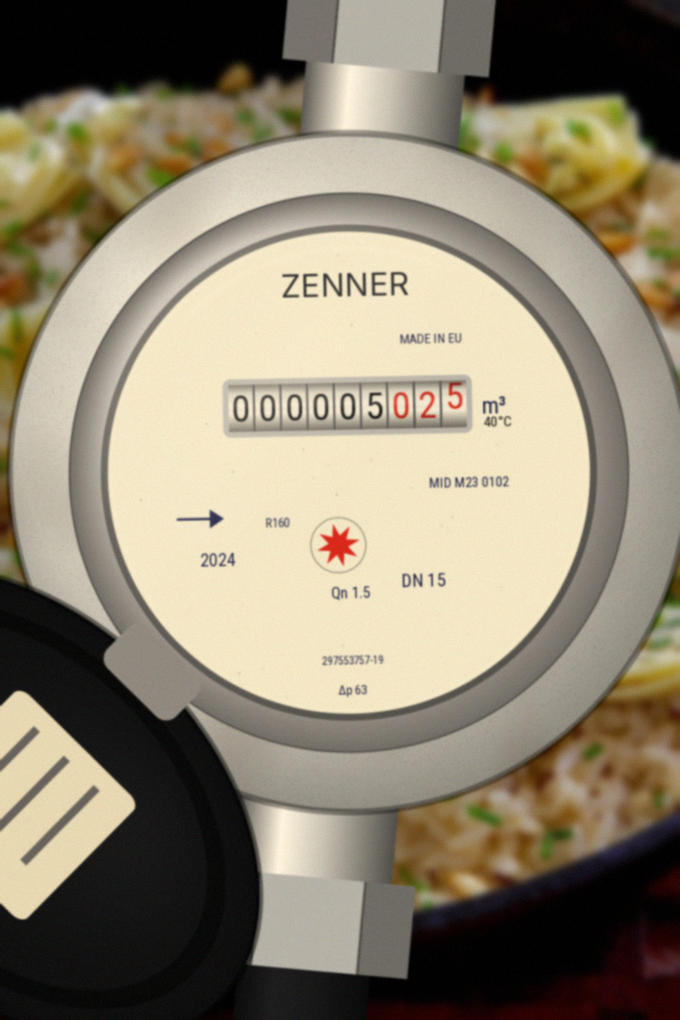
5.025 m³
